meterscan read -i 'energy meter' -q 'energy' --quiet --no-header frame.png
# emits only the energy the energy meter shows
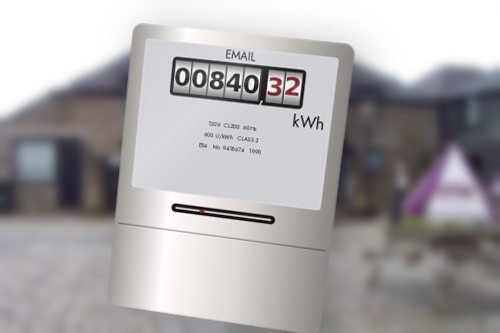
840.32 kWh
